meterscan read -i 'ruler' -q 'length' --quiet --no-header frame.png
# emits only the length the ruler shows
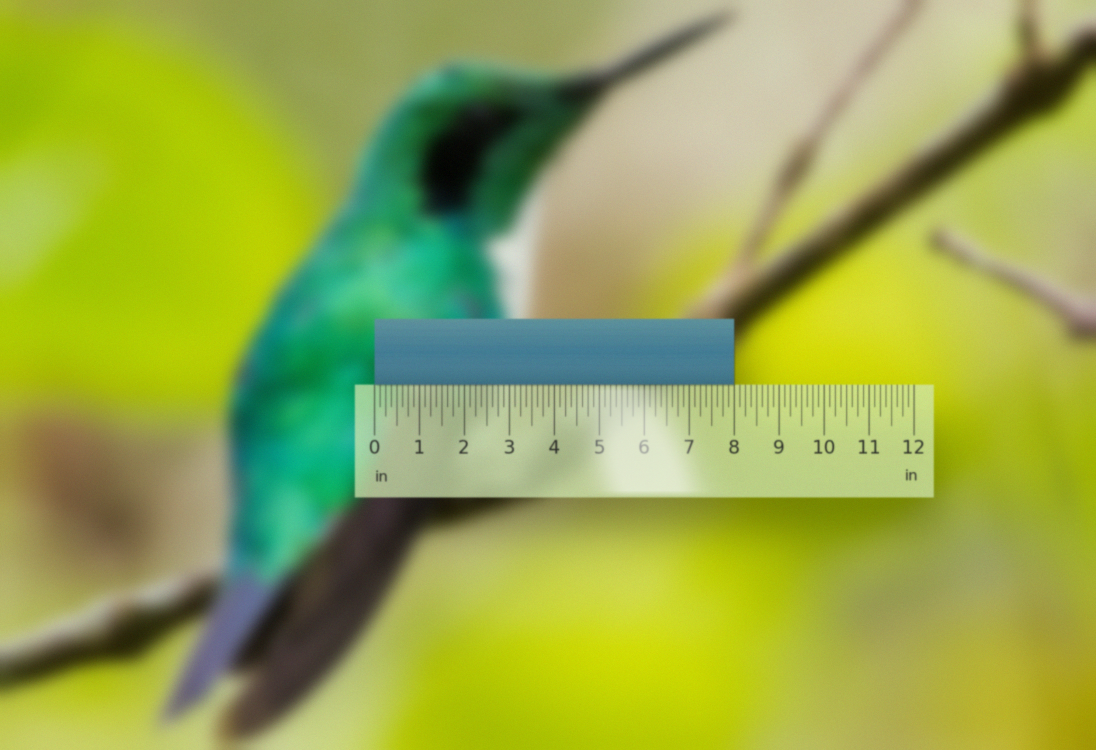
8 in
